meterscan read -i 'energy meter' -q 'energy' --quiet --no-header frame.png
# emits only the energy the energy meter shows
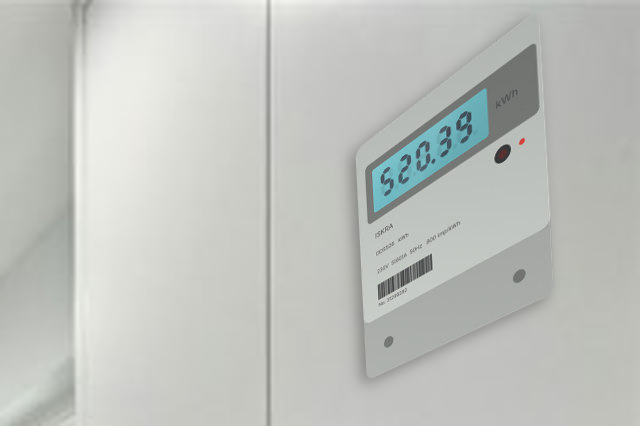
520.39 kWh
